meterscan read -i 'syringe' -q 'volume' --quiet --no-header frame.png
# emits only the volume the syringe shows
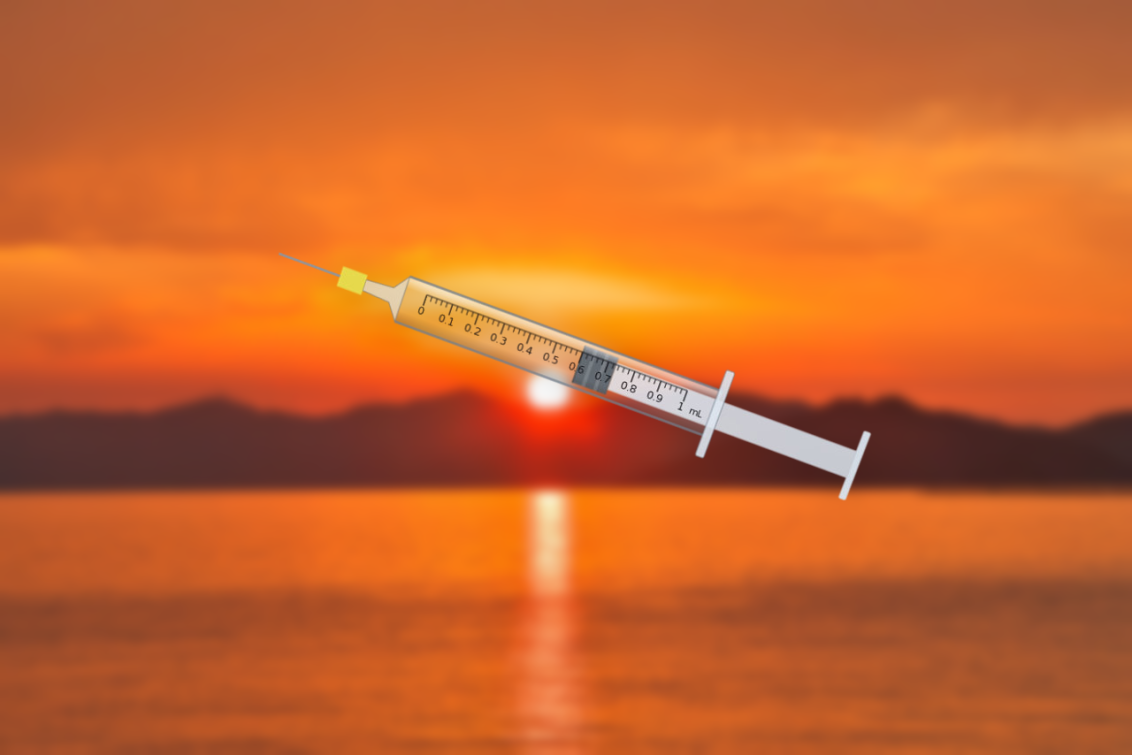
0.6 mL
